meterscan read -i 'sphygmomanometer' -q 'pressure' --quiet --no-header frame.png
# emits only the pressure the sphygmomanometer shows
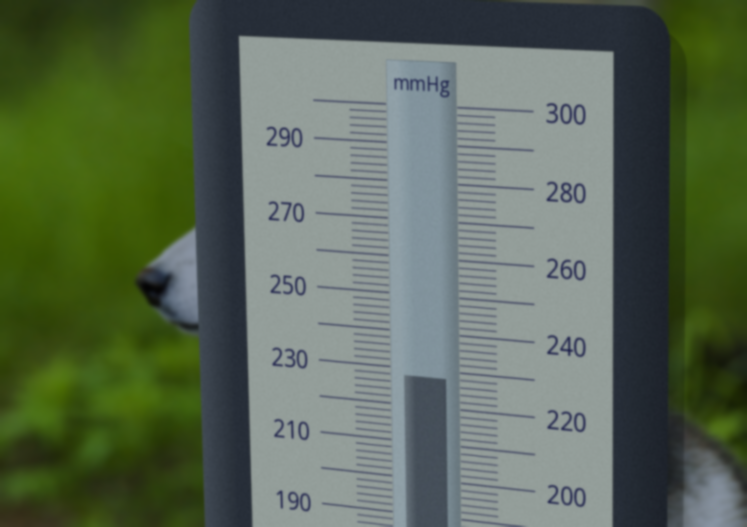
228 mmHg
